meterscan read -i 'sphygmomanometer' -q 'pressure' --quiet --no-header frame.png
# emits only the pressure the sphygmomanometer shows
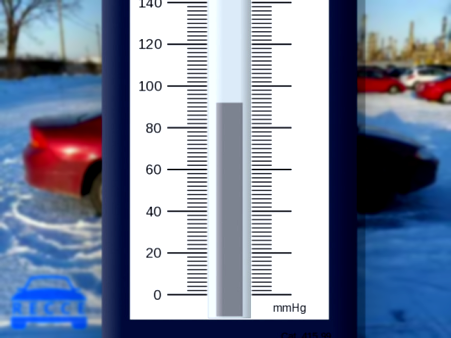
92 mmHg
